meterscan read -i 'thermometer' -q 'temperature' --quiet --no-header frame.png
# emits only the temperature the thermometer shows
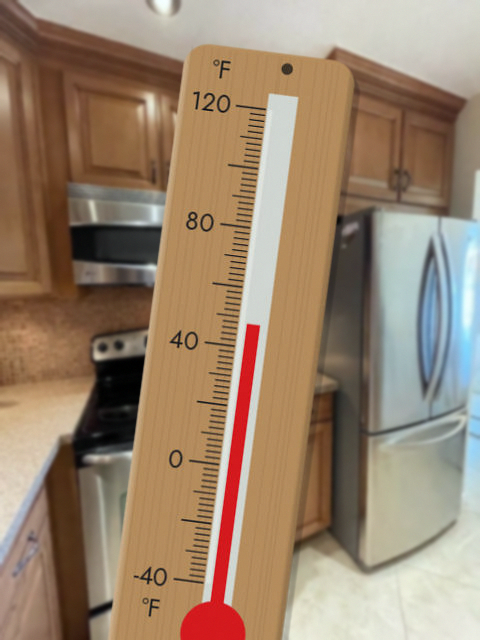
48 °F
